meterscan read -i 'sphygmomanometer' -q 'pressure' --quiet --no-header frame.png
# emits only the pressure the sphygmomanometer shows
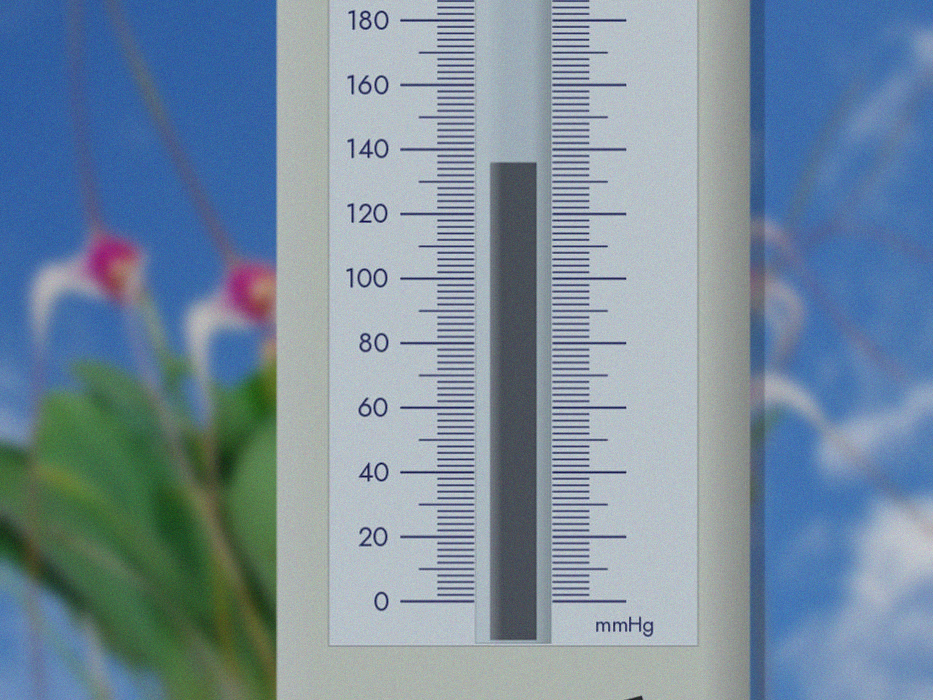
136 mmHg
